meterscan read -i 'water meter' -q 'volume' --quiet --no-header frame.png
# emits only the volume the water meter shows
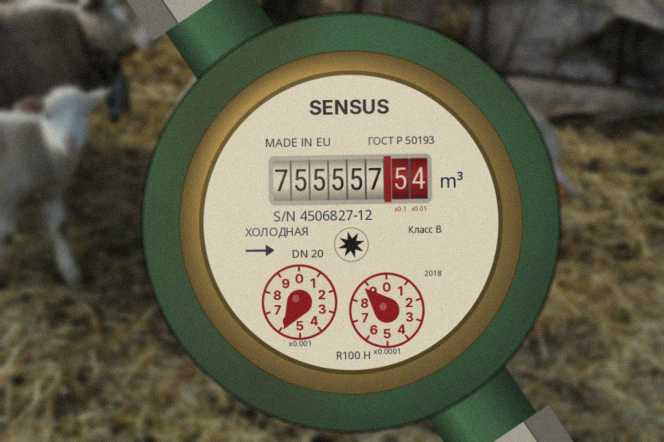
755557.5458 m³
